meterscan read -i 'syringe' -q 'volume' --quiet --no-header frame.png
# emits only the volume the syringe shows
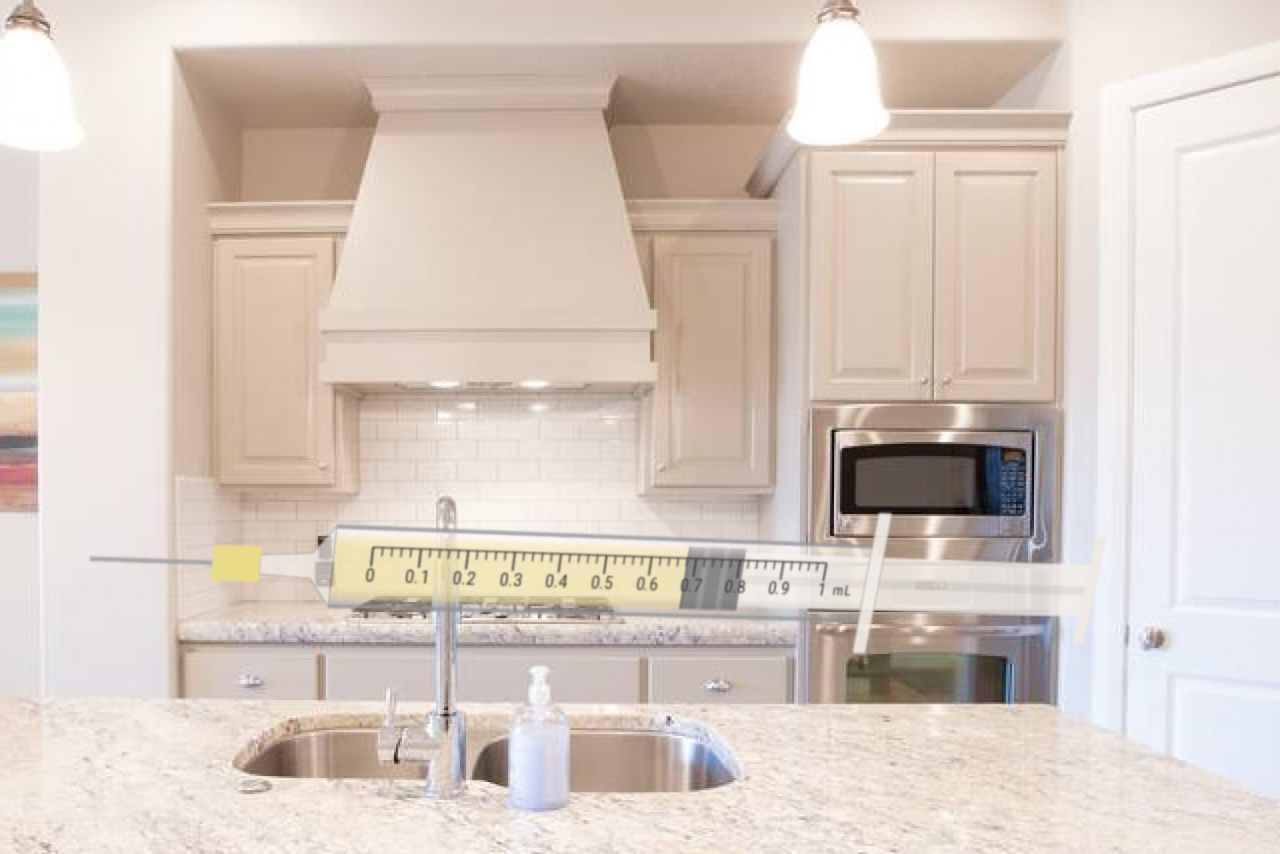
0.68 mL
